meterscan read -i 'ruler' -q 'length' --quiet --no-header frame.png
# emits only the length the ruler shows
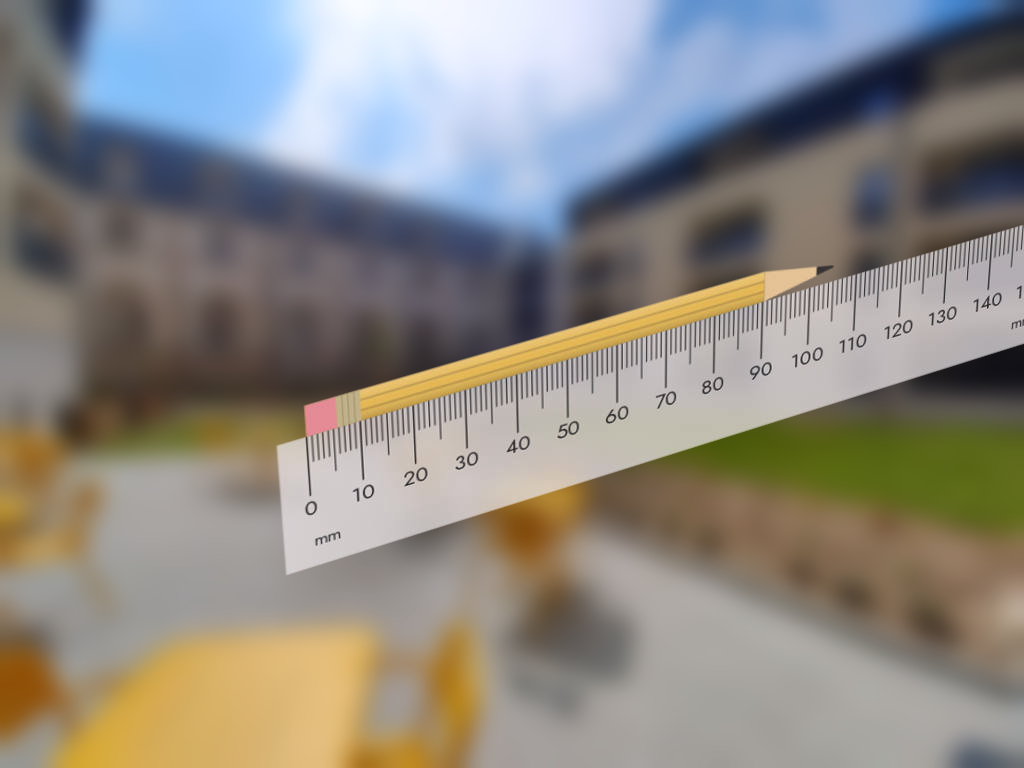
105 mm
